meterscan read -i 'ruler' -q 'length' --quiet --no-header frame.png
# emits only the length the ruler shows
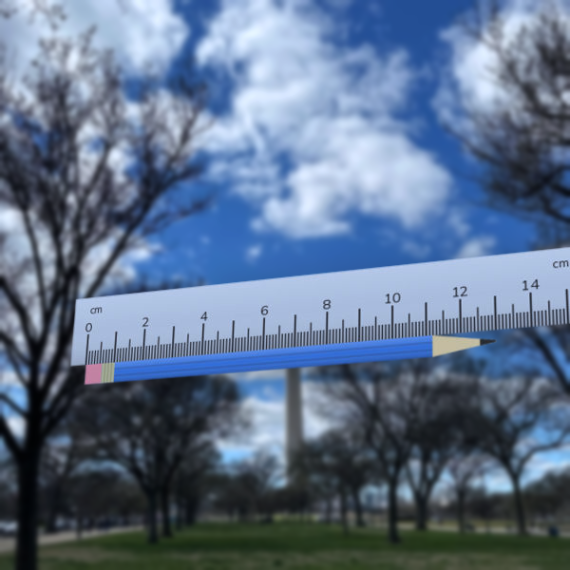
13 cm
